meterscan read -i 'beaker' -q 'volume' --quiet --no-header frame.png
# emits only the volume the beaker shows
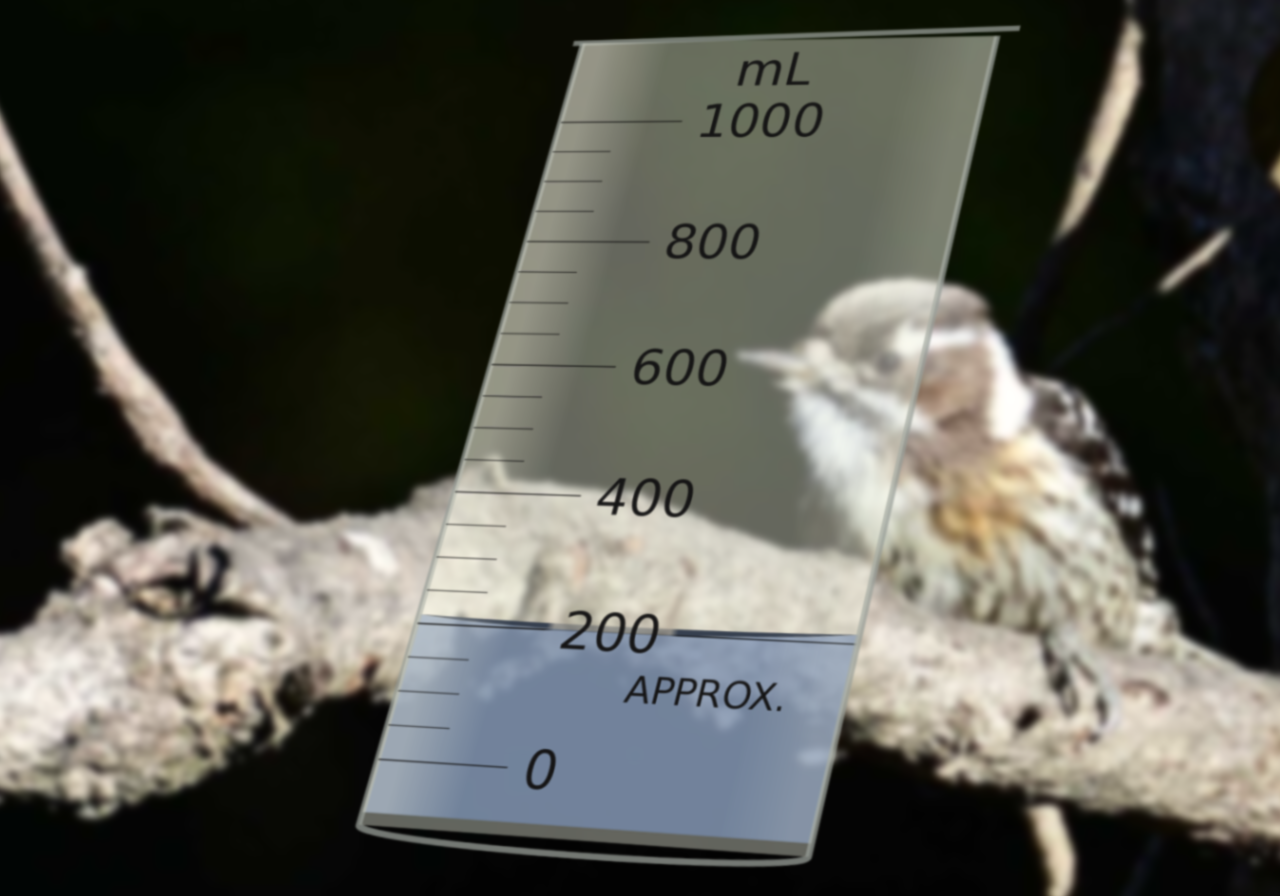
200 mL
